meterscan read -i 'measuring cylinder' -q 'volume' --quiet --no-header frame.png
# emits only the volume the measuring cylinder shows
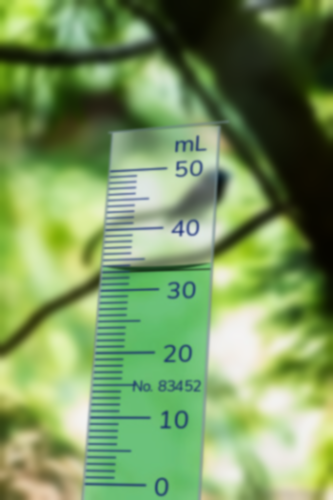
33 mL
